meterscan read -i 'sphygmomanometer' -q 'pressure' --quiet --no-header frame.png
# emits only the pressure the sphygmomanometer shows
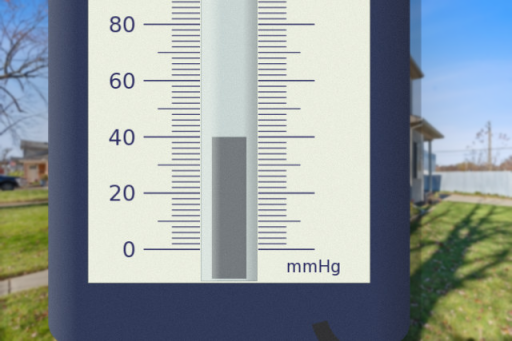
40 mmHg
